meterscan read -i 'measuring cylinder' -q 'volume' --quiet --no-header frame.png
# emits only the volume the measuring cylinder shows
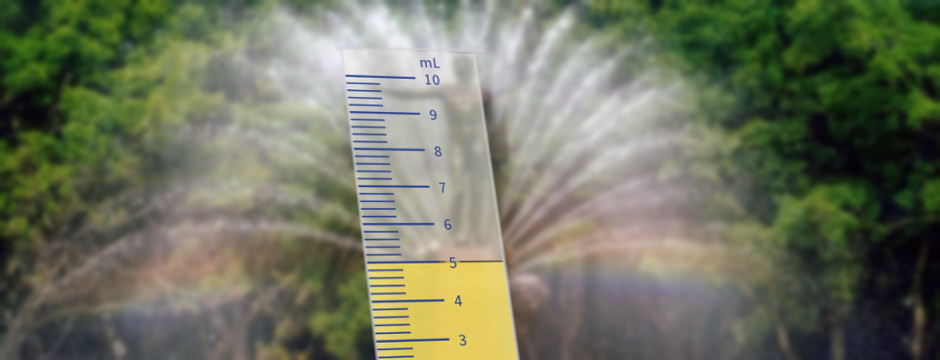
5 mL
